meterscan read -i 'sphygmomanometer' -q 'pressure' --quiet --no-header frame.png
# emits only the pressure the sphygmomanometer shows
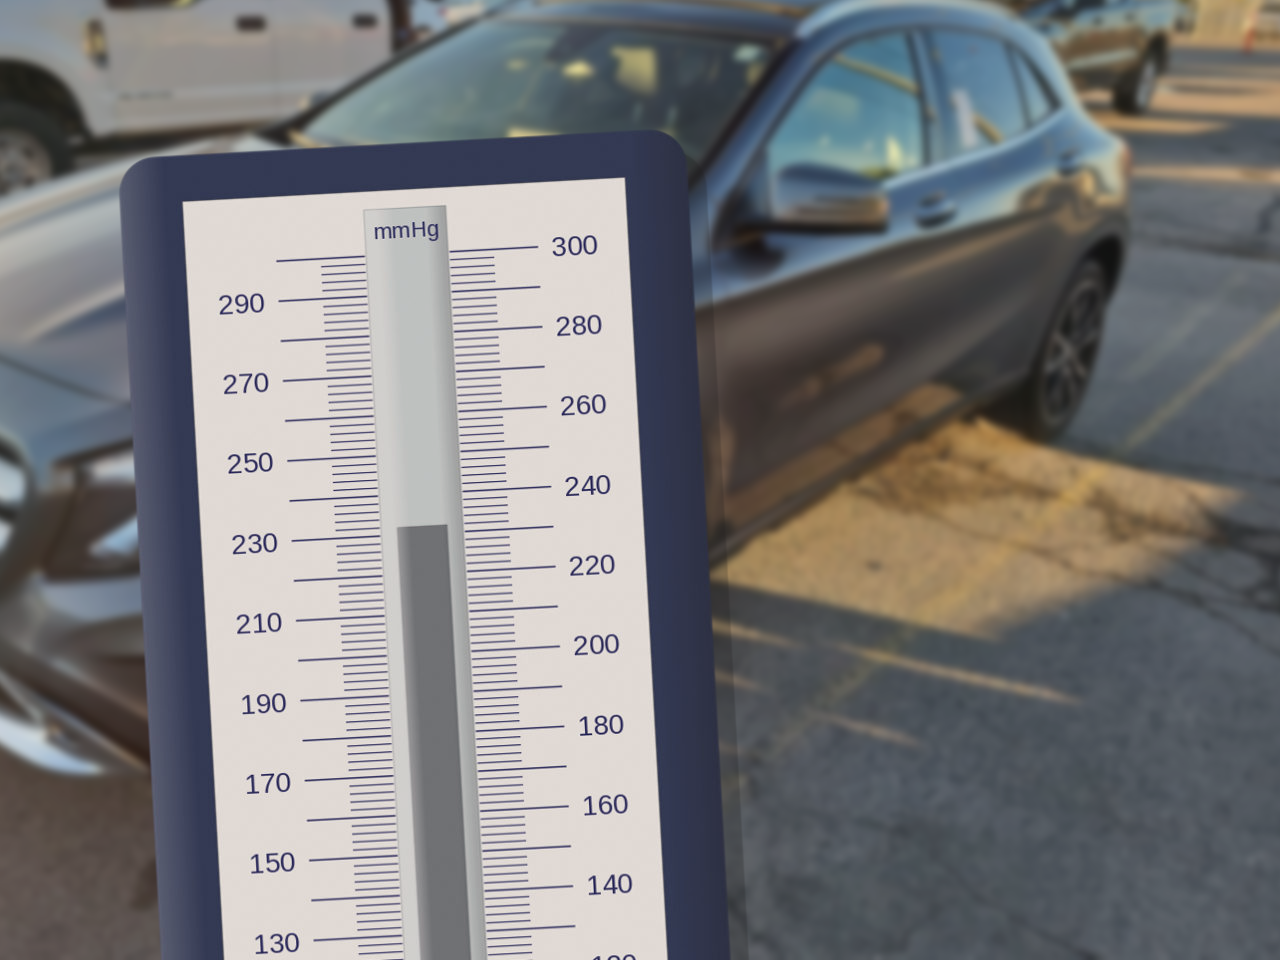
232 mmHg
